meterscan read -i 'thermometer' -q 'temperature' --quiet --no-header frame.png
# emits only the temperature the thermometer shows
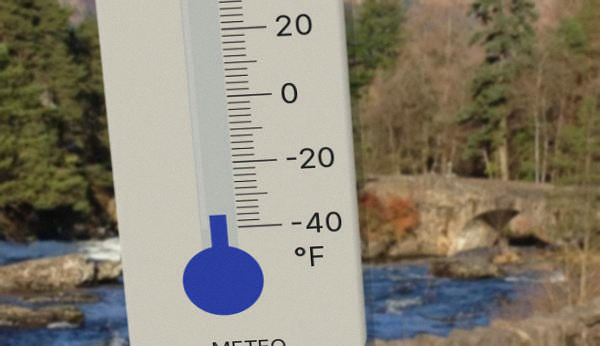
-36 °F
